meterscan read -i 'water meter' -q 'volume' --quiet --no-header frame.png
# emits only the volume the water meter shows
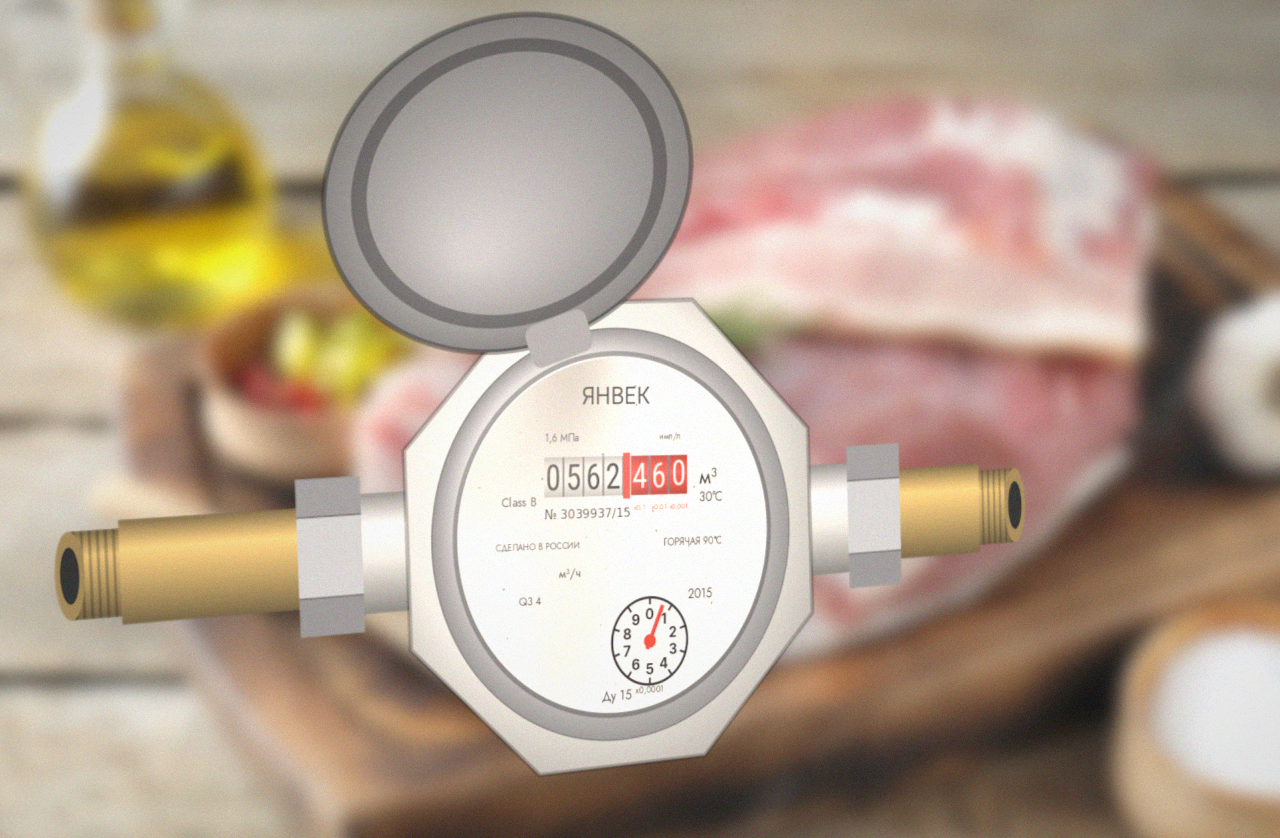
562.4600 m³
